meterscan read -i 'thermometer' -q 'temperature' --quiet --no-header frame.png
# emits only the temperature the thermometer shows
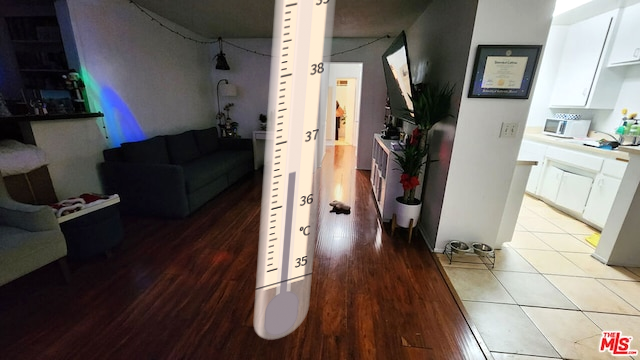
36.5 °C
